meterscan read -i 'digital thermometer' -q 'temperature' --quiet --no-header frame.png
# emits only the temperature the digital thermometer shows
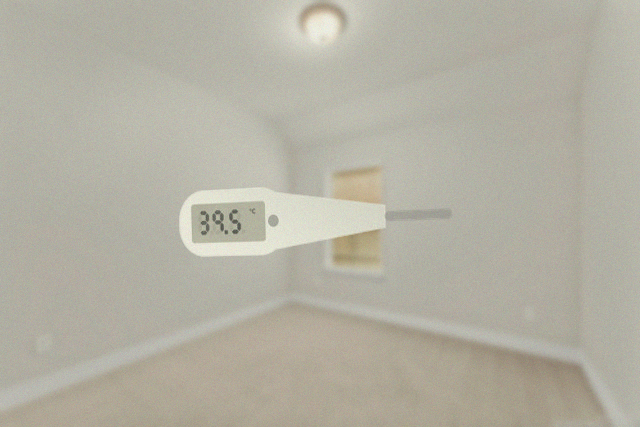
39.5 °C
